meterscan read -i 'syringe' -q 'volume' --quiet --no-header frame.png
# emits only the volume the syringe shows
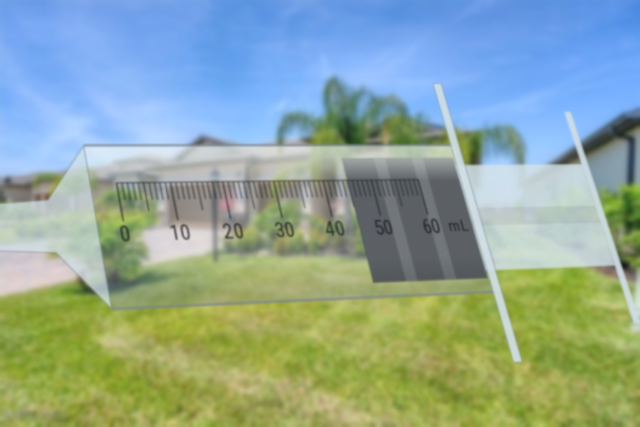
45 mL
